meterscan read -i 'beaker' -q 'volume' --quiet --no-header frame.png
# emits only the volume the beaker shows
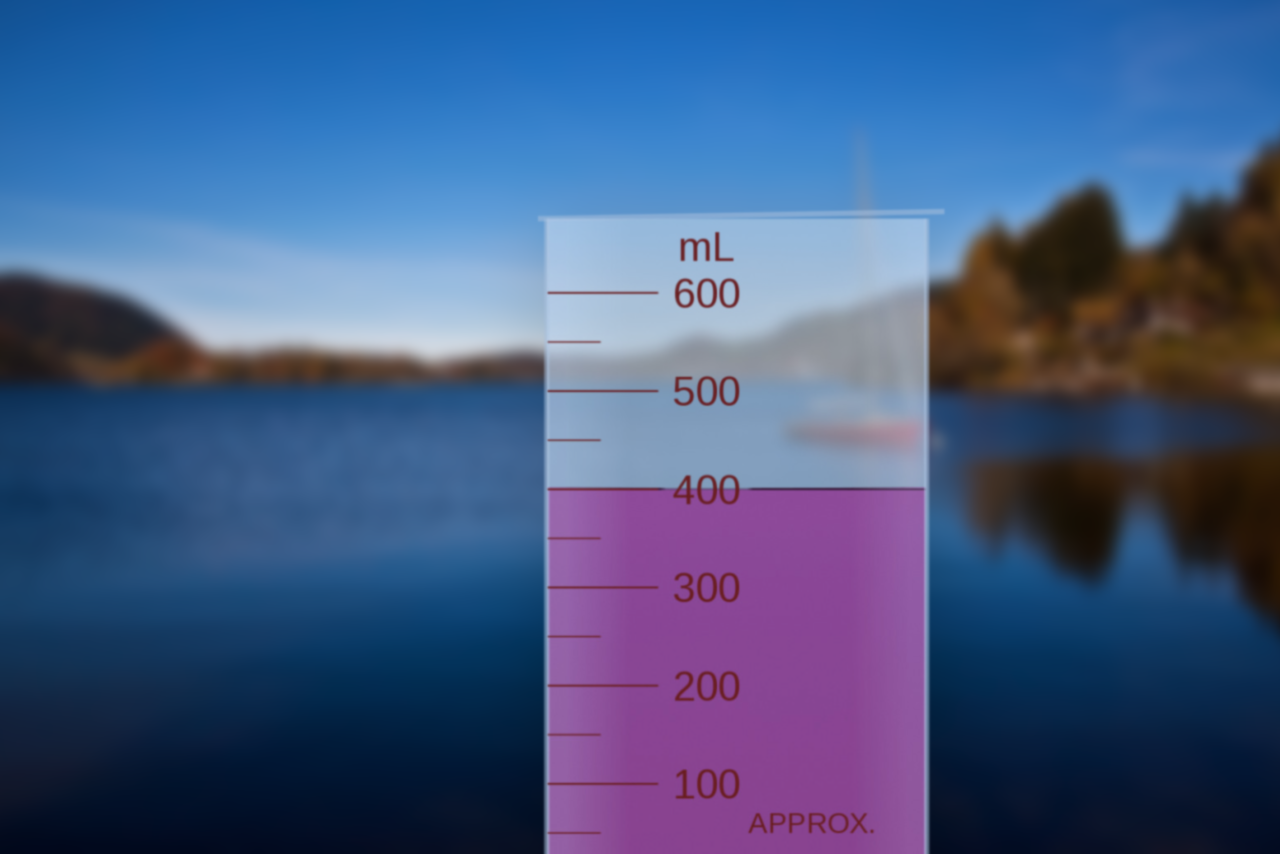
400 mL
